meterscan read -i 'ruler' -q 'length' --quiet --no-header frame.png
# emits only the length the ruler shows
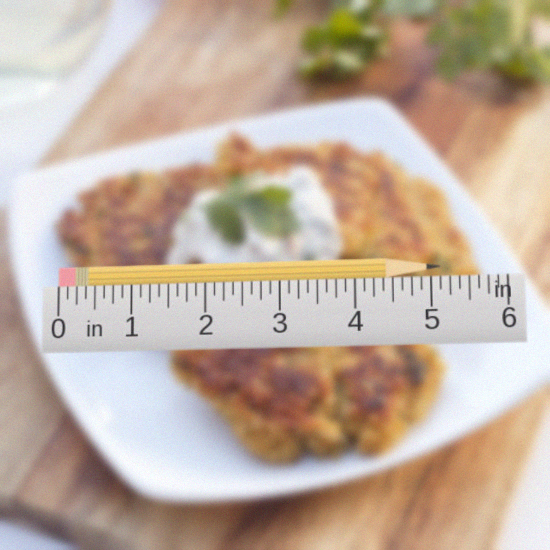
5.125 in
